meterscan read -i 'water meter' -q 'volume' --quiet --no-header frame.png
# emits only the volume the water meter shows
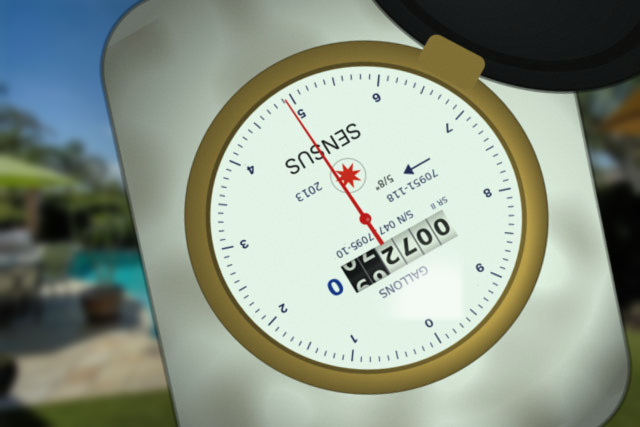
72694.9 gal
